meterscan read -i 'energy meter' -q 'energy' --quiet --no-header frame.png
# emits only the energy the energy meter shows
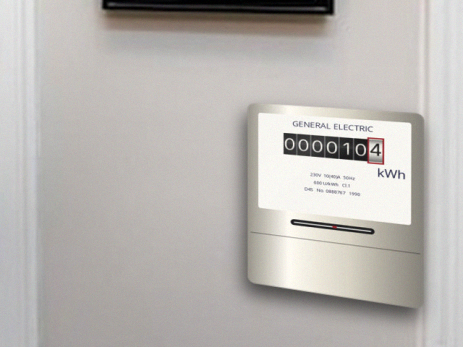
10.4 kWh
